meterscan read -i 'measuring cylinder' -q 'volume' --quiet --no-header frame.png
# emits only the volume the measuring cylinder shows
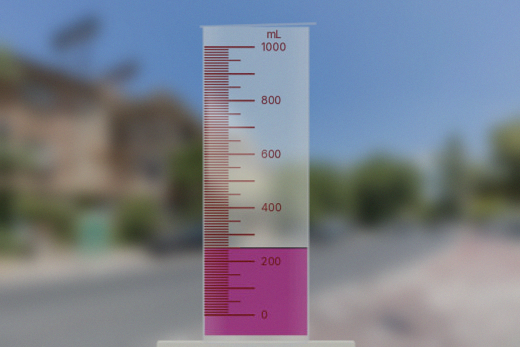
250 mL
